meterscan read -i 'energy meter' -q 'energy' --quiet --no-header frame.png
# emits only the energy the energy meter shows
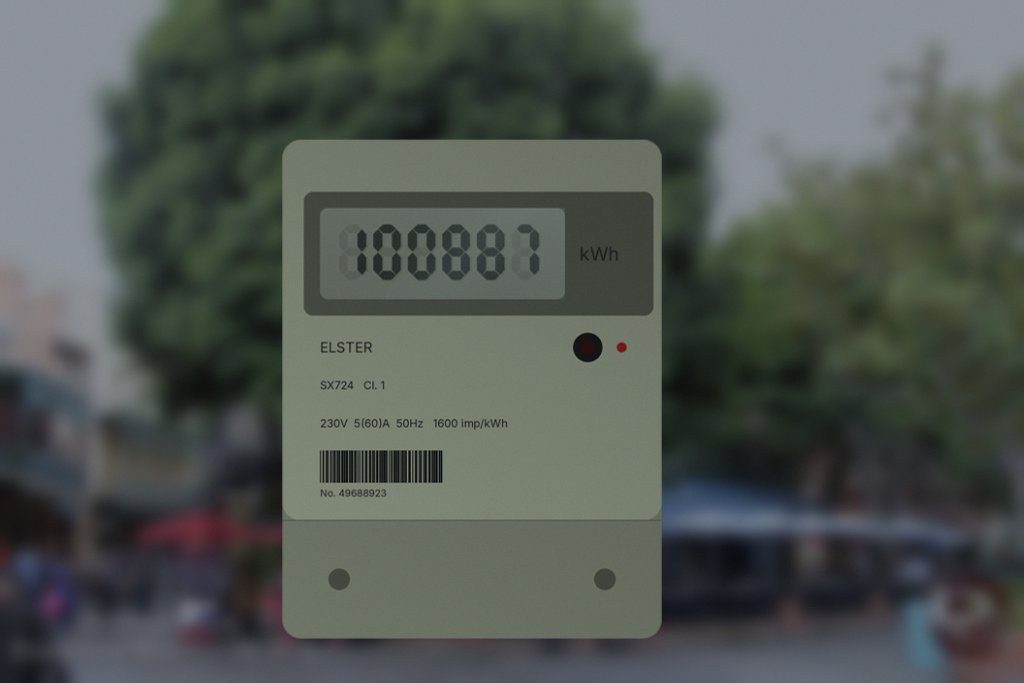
100887 kWh
